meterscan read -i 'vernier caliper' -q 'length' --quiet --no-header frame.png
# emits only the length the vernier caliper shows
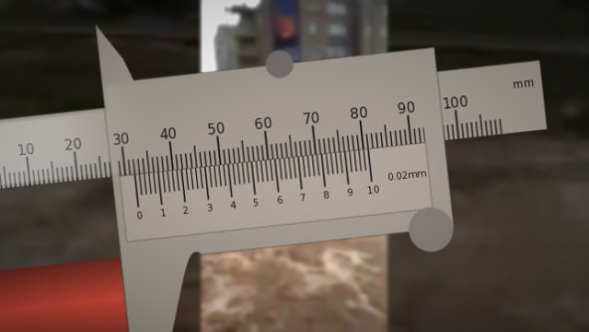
32.0 mm
